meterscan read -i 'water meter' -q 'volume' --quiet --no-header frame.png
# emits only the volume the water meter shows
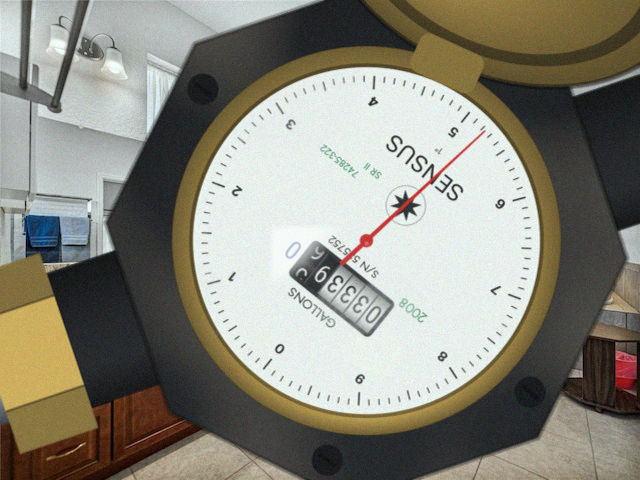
333955.2 gal
